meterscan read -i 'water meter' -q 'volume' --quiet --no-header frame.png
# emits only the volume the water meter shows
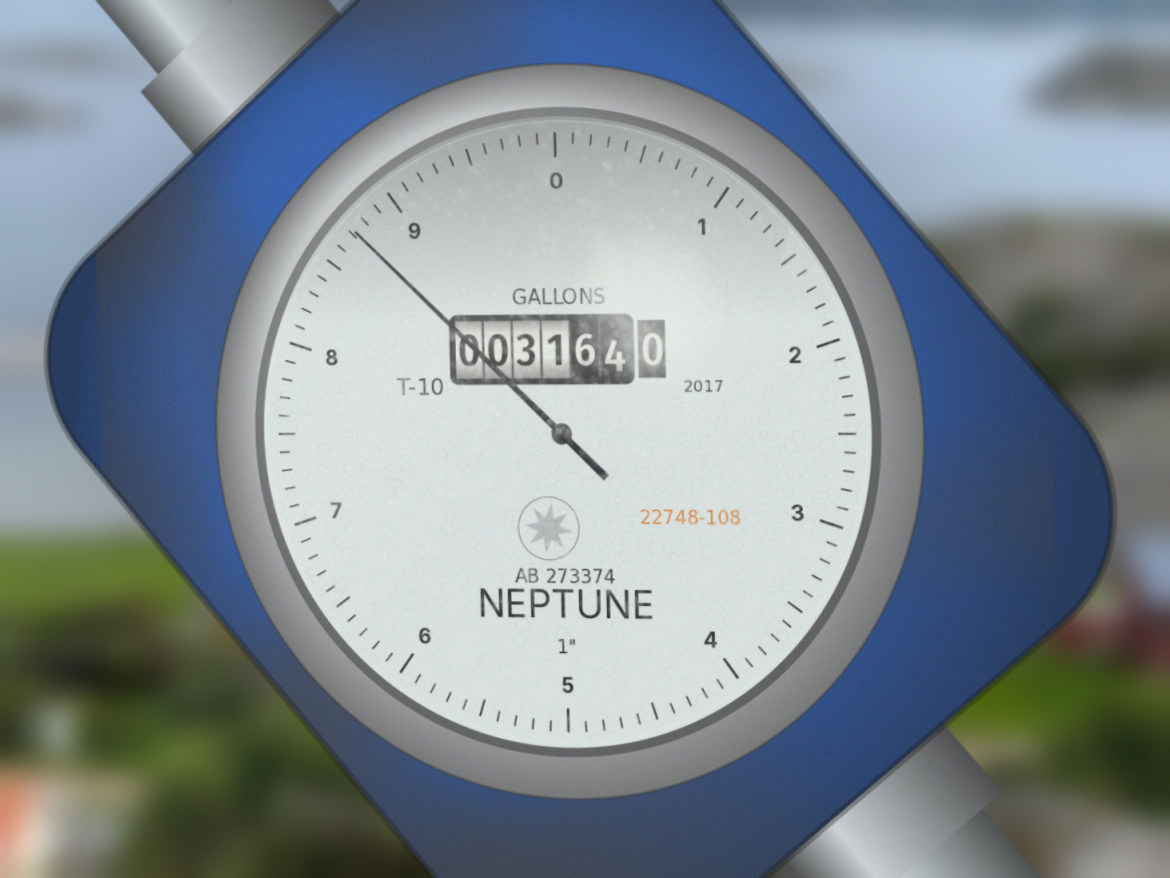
31638.7 gal
